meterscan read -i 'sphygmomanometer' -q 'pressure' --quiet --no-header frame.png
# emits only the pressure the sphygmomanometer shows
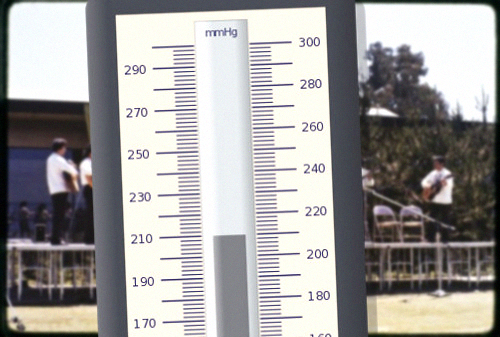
210 mmHg
